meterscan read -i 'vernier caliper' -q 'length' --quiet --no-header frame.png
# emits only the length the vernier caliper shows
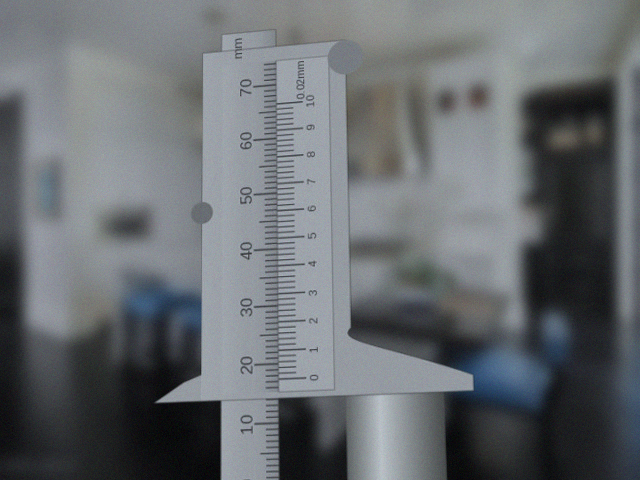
17.4 mm
